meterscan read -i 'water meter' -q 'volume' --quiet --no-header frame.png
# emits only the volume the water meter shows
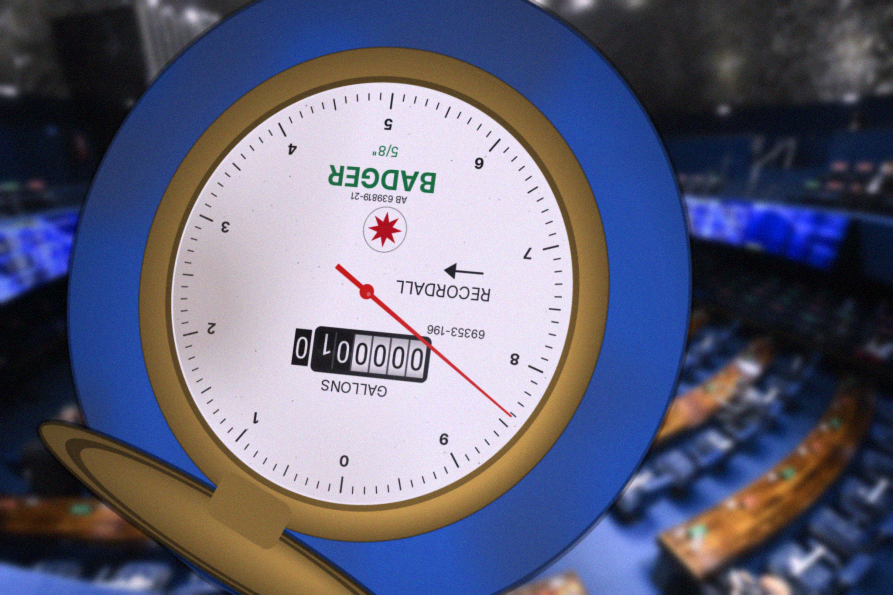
8.4 gal
